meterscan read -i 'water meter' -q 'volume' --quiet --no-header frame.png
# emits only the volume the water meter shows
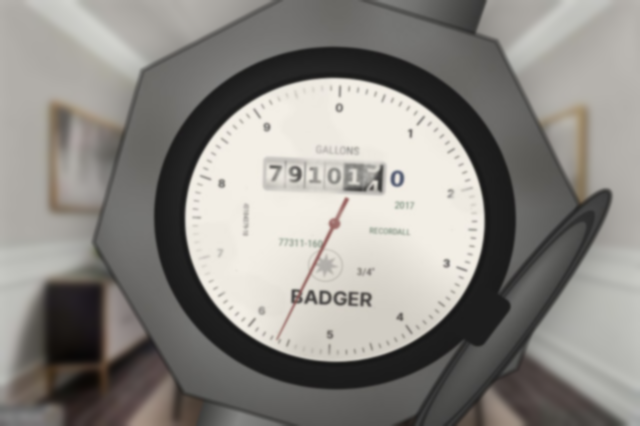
7910135.6 gal
